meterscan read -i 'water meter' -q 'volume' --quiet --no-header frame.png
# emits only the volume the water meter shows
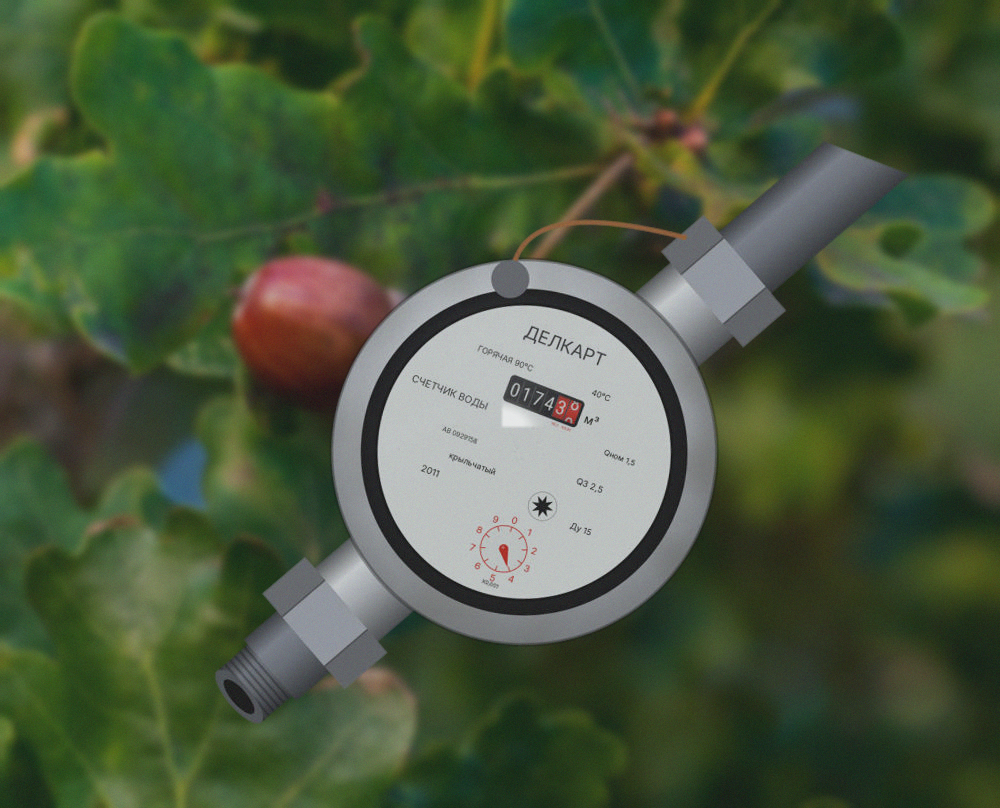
174.384 m³
